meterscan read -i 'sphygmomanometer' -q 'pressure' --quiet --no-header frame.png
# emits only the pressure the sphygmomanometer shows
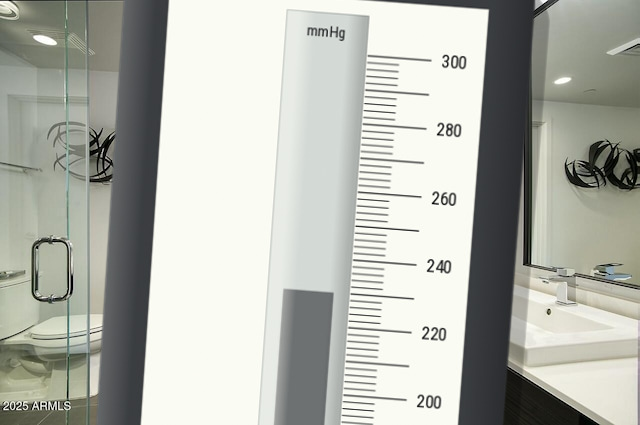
230 mmHg
